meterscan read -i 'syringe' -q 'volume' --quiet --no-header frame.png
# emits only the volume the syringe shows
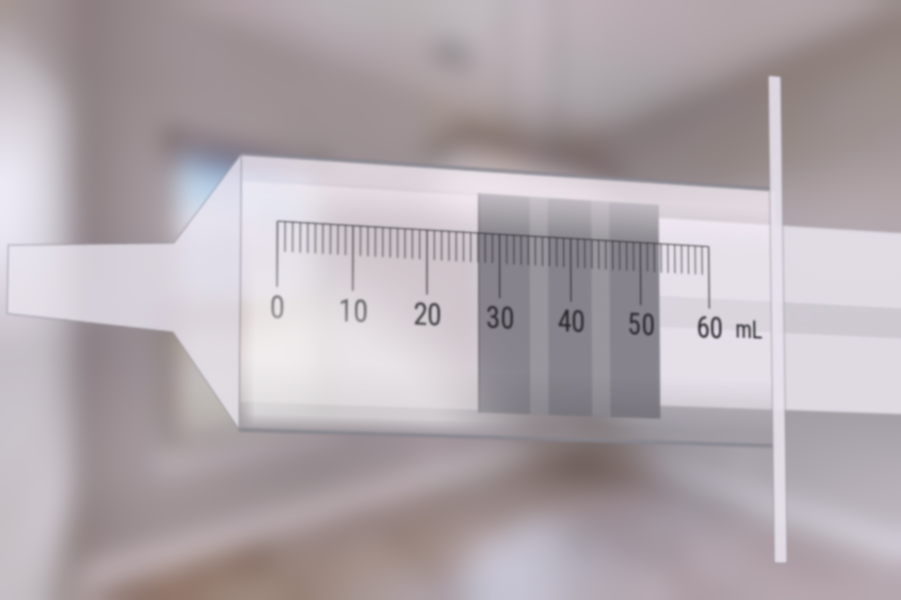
27 mL
